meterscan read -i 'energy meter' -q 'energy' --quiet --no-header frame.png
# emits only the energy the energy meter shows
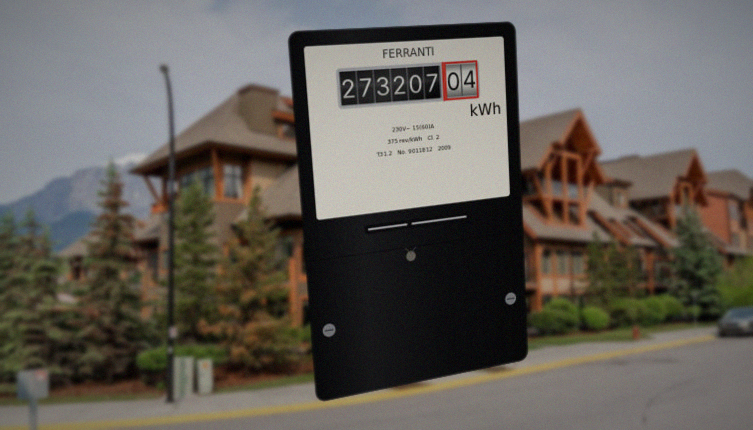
273207.04 kWh
